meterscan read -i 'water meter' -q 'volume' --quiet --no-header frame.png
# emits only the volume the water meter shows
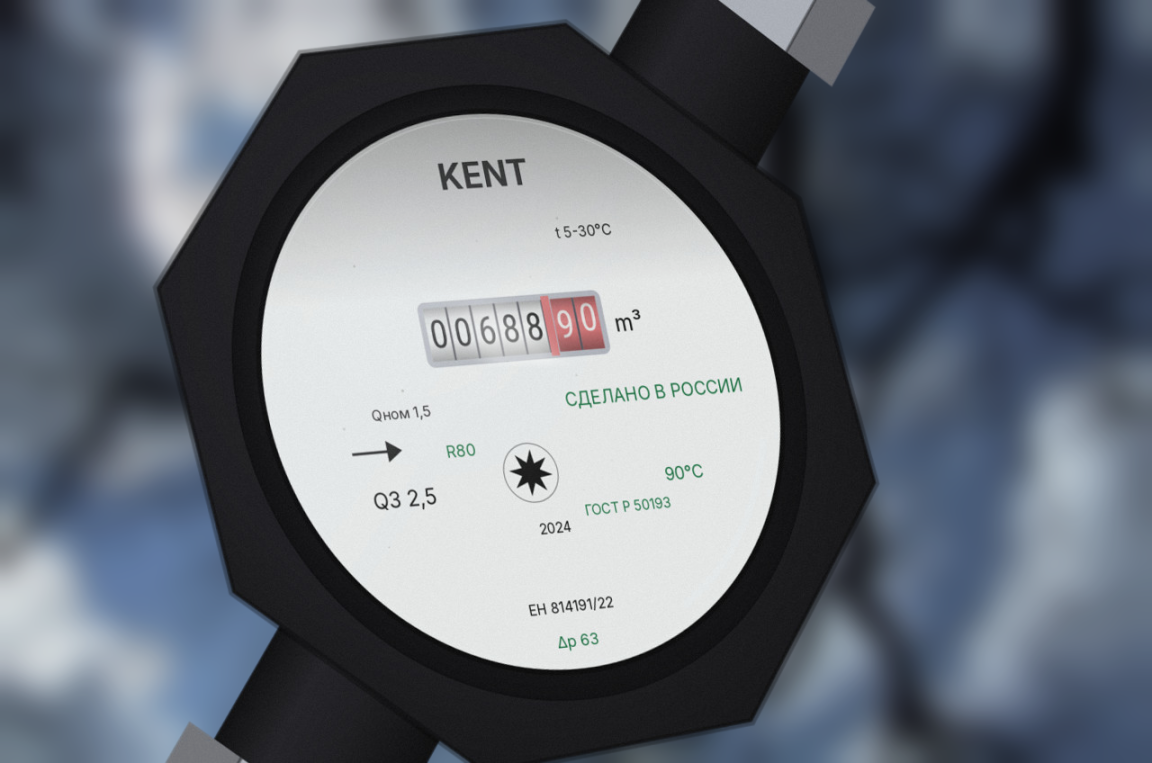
688.90 m³
